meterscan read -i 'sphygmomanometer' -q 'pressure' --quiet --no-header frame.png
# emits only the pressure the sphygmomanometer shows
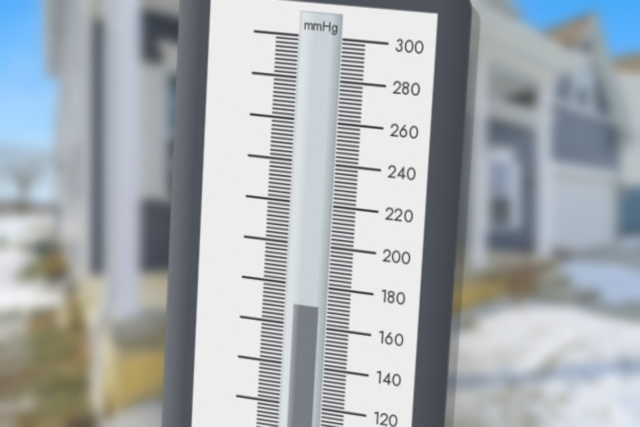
170 mmHg
